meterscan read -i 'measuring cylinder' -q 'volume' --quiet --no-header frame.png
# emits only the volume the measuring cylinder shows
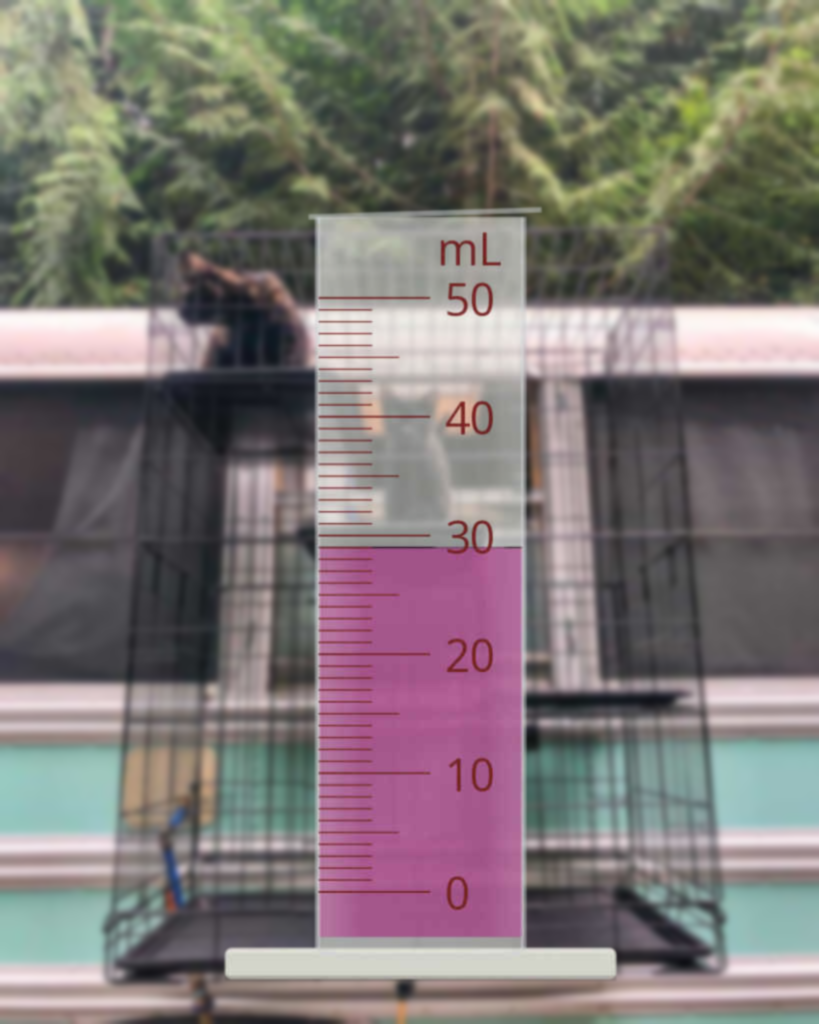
29 mL
